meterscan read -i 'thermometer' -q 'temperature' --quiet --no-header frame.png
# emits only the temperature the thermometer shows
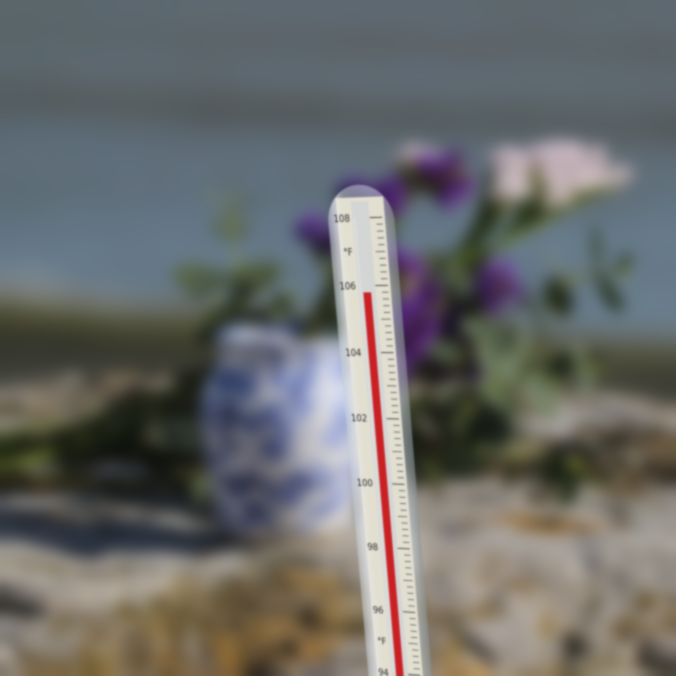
105.8 °F
